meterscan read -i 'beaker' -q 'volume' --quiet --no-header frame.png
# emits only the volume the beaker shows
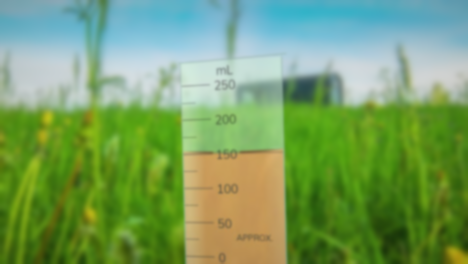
150 mL
